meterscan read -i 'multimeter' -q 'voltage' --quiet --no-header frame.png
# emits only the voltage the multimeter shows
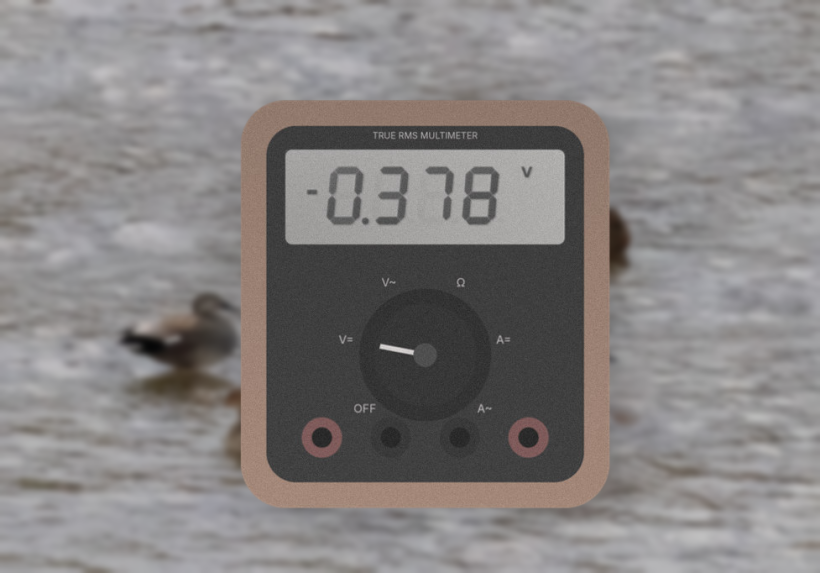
-0.378 V
